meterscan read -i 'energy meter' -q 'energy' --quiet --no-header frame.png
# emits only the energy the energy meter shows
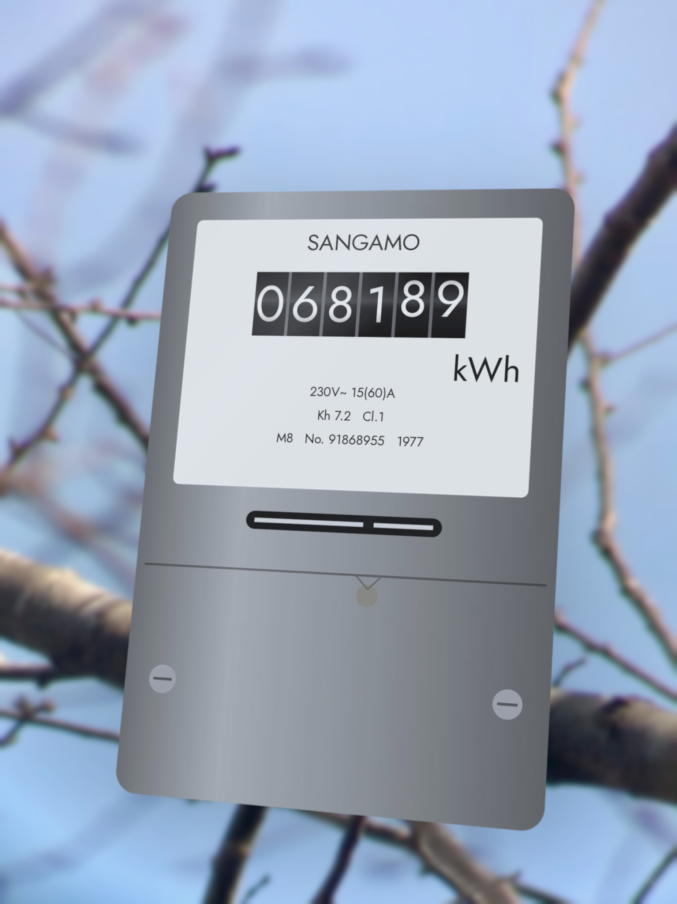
68189 kWh
